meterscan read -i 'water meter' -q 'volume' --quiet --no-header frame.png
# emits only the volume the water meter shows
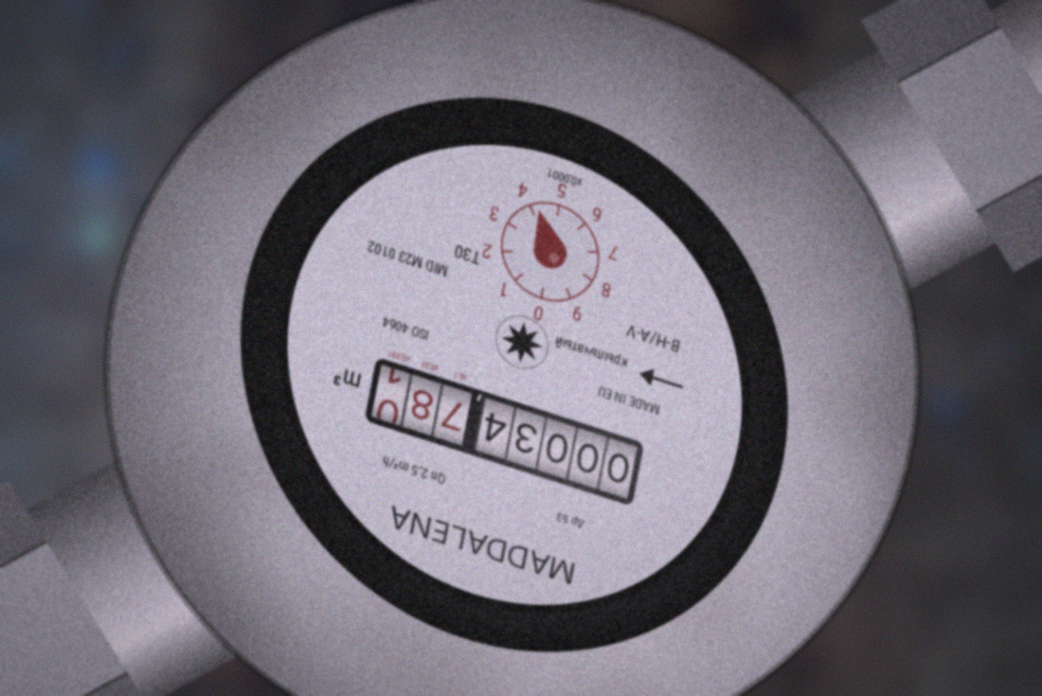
34.7804 m³
